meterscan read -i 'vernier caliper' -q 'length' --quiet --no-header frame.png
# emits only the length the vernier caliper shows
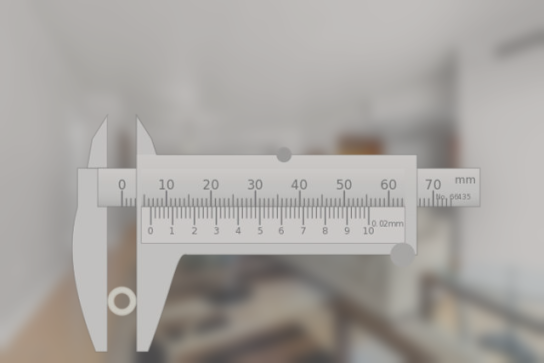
6.5 mm
